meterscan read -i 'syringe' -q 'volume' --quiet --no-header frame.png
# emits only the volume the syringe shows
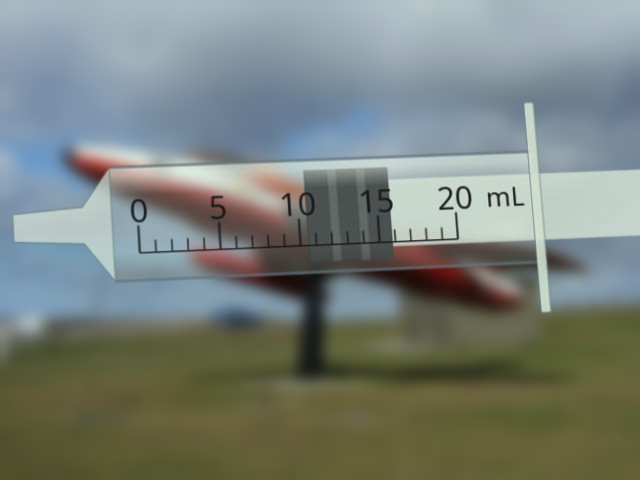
10.5 mL
